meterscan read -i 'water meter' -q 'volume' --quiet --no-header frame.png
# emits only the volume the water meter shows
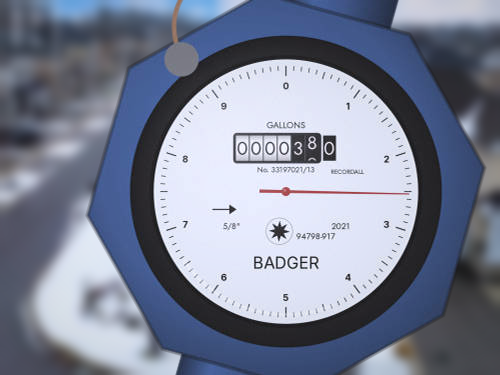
382.5 gal
